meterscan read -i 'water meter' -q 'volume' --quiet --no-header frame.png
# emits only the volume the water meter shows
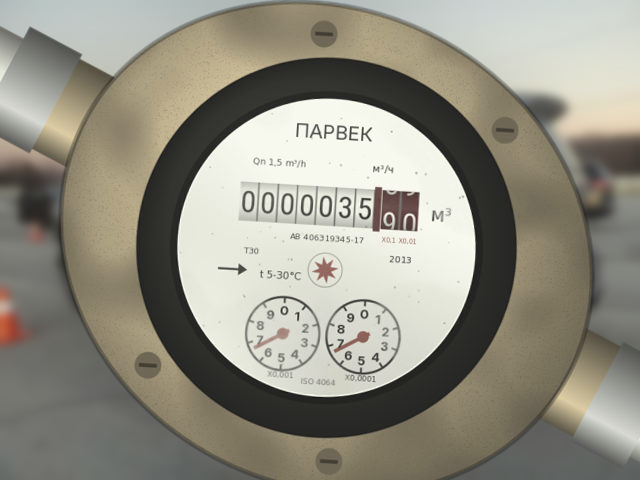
35.8966 m³
